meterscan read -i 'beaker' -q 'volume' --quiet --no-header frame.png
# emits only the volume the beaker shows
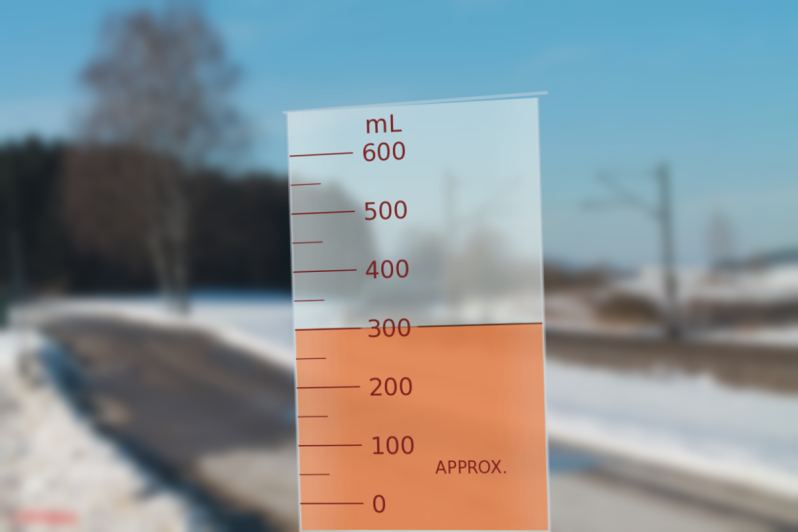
300 mL
